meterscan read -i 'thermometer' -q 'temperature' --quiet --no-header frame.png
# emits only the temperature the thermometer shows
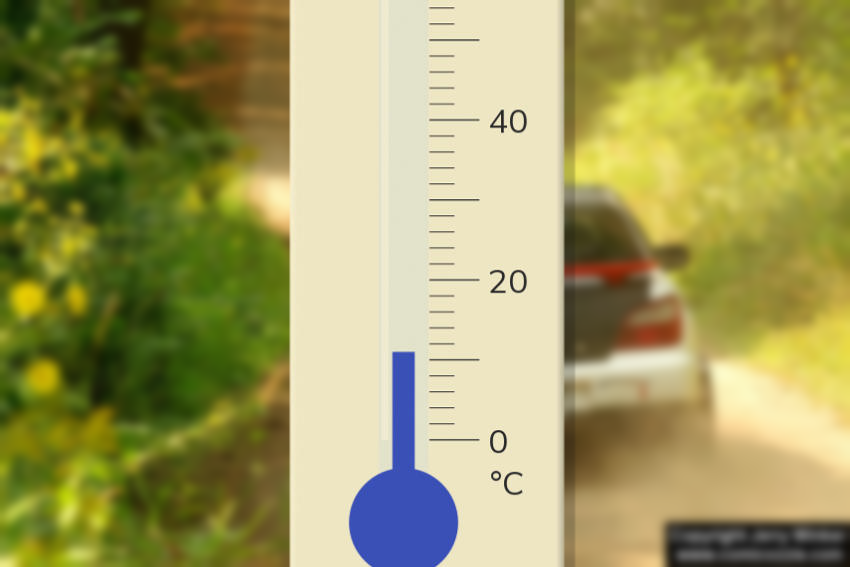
11 °C
